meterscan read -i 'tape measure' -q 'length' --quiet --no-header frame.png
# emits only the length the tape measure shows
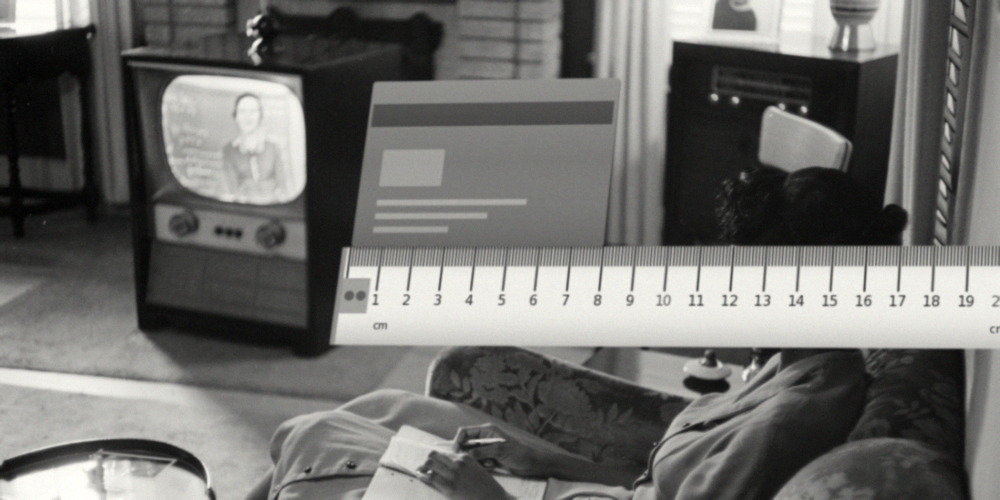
8 cm
